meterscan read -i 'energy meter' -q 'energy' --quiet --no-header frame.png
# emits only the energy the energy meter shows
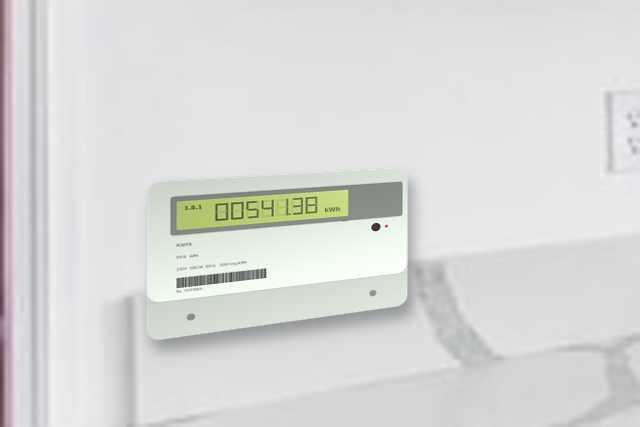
541.38 kWh
